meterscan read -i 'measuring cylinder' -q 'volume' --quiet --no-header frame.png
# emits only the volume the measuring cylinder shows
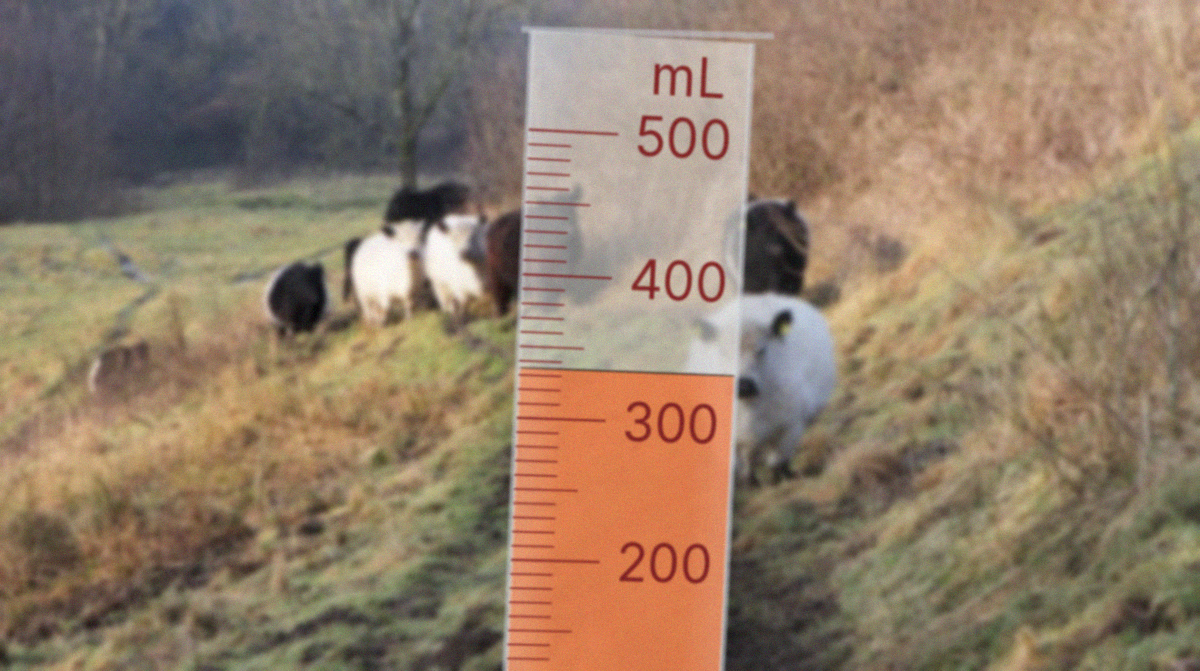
335 mL
